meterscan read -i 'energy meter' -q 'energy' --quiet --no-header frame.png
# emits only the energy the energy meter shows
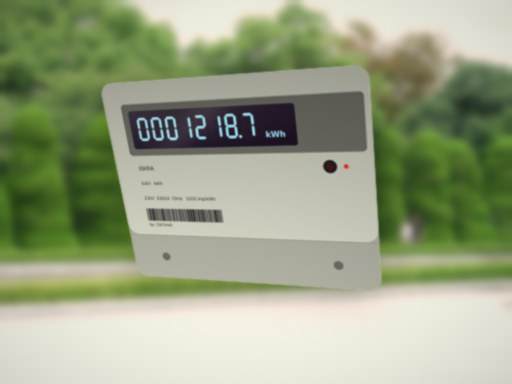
1218.7 kWh
